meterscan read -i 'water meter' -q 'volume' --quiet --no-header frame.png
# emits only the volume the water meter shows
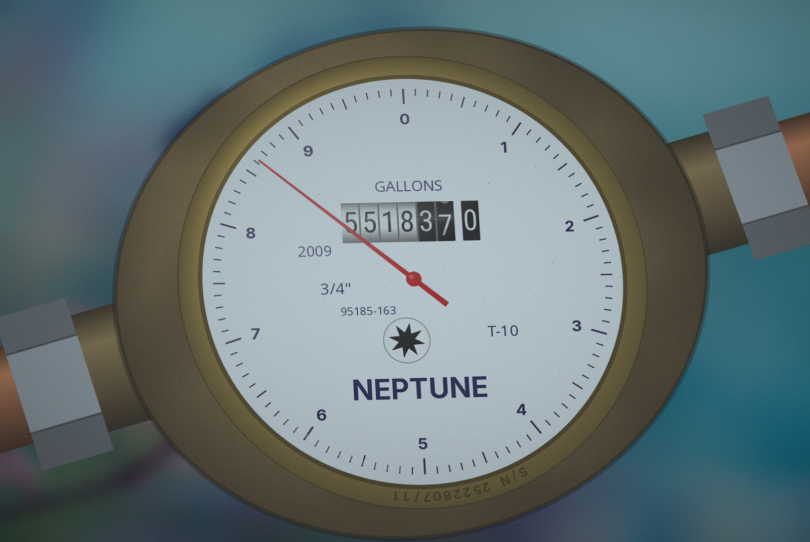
5518368.6 gal
